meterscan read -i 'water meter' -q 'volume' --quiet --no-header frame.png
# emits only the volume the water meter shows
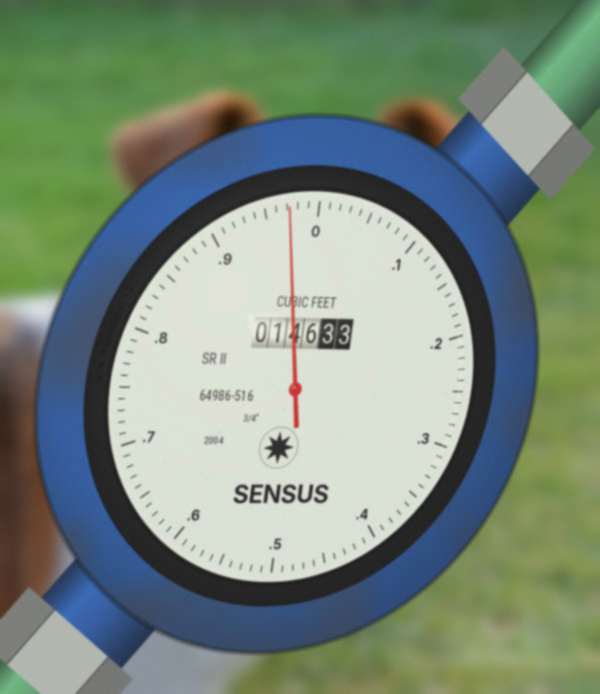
14632.97 ft³
